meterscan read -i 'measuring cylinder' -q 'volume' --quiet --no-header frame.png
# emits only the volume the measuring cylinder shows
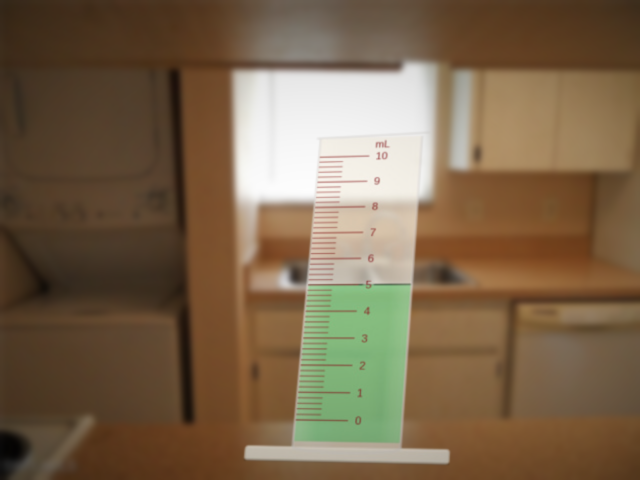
5 mL
